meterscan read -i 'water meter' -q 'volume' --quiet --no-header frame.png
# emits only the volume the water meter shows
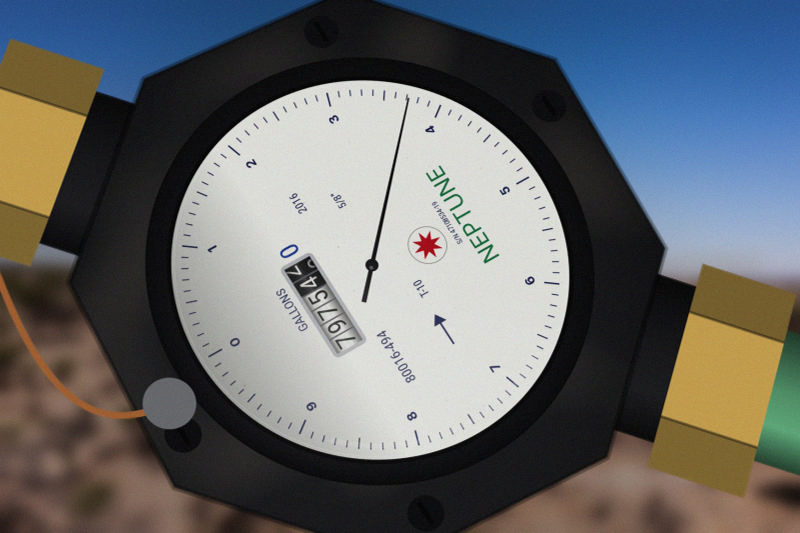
7975423.7 gal
